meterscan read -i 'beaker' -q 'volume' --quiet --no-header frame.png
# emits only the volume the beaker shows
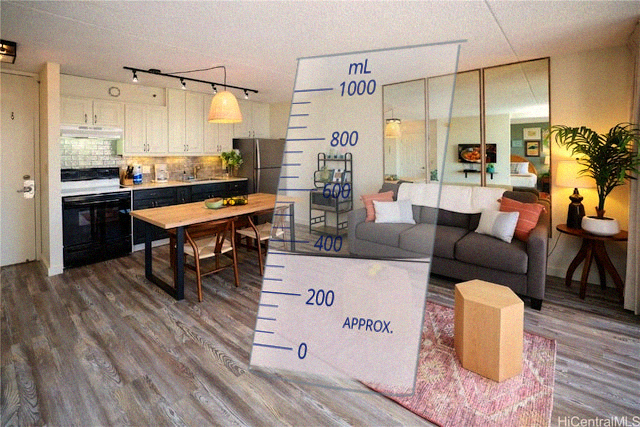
350 mL
